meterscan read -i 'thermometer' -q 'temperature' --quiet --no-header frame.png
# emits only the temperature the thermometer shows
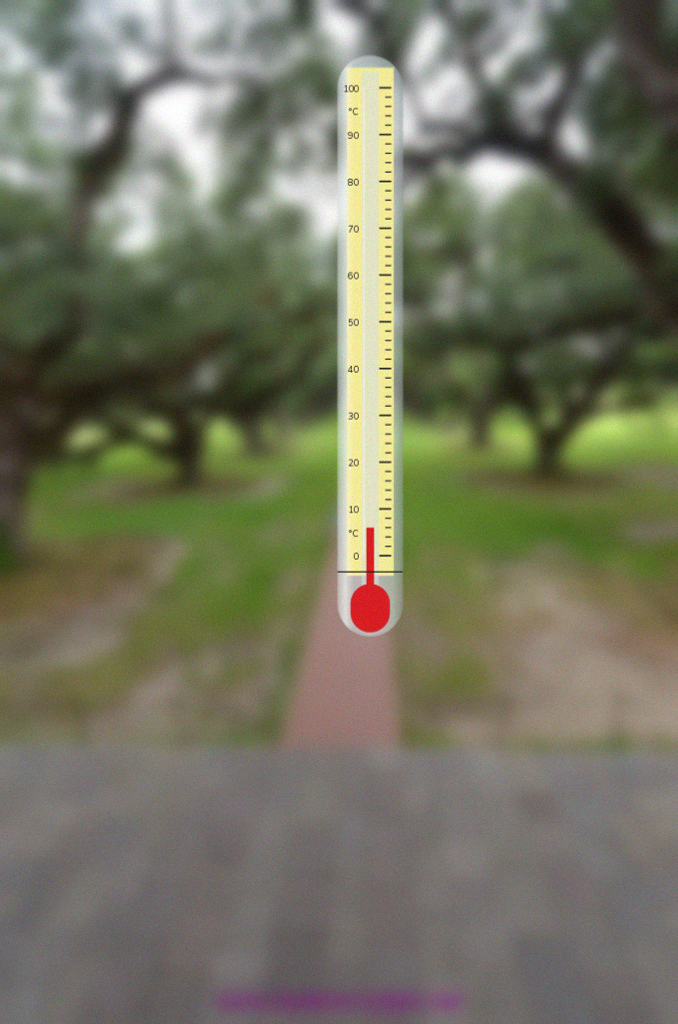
6 °C
